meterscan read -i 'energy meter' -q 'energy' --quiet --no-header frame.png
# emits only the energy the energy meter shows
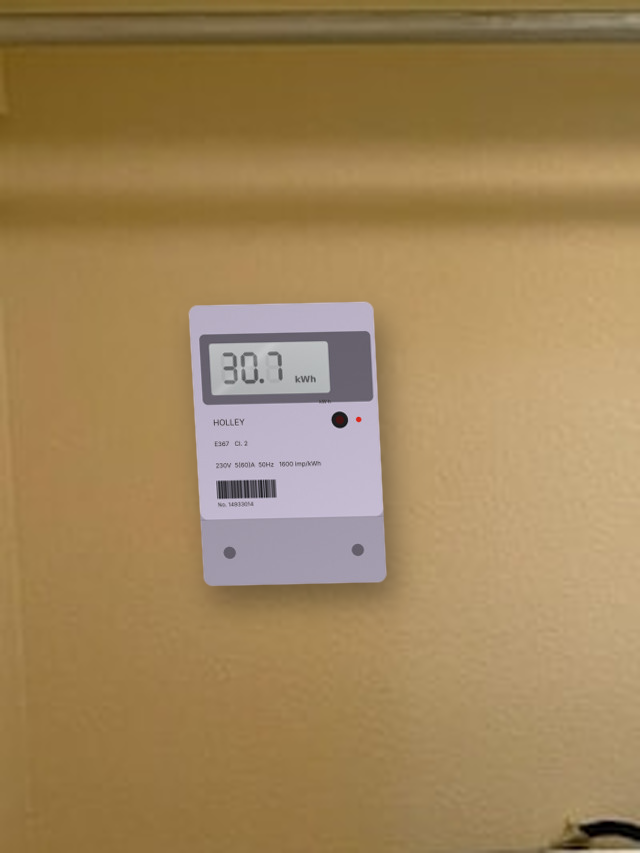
30.7 kWh
